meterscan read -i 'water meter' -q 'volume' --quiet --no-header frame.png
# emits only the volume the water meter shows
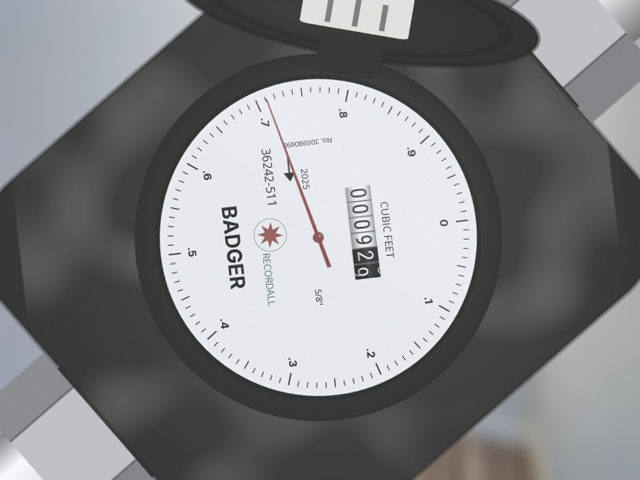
928.71 ft³
